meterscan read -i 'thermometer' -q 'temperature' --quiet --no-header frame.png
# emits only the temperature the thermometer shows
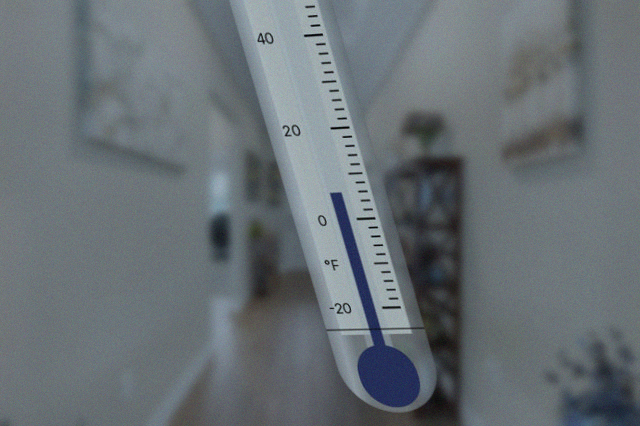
6 °F
